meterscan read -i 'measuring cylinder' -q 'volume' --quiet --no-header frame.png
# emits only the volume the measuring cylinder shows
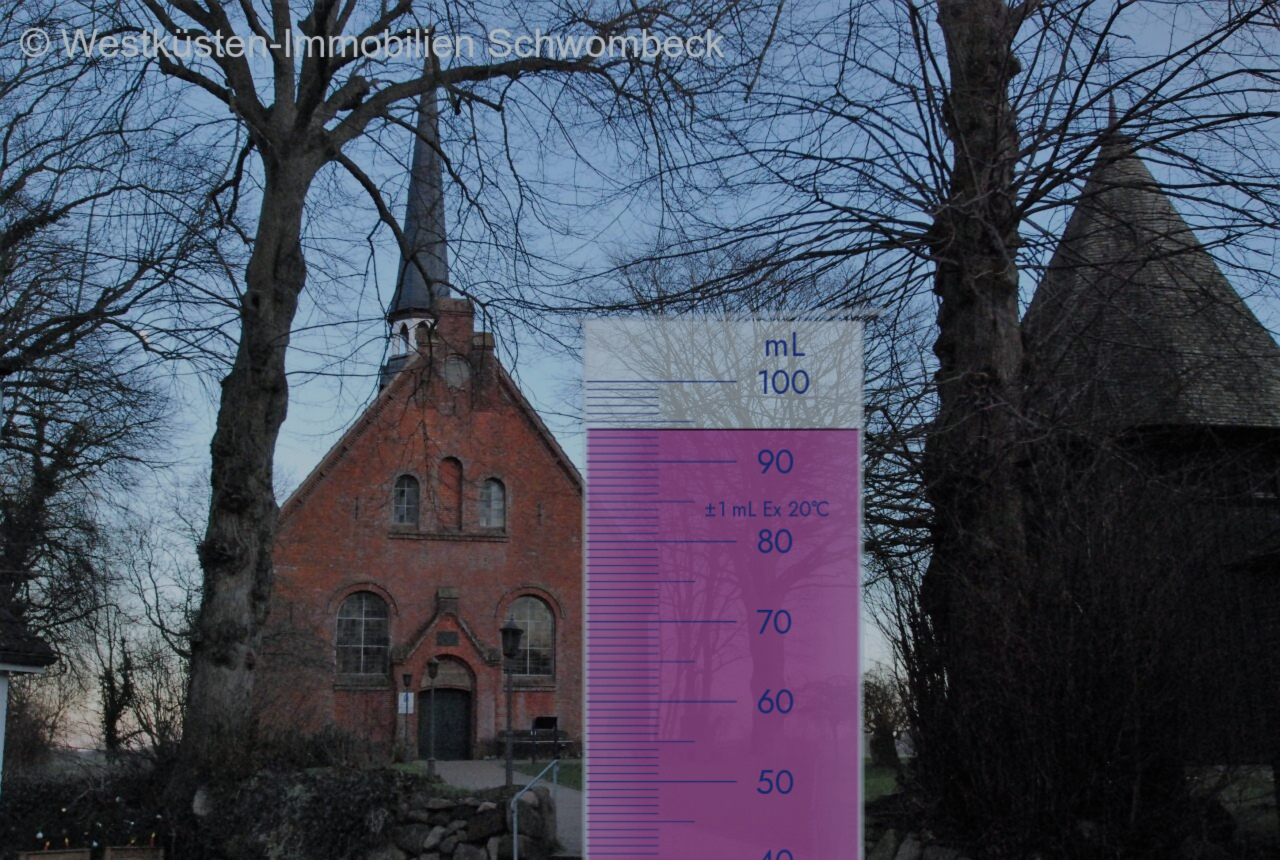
94 mL
